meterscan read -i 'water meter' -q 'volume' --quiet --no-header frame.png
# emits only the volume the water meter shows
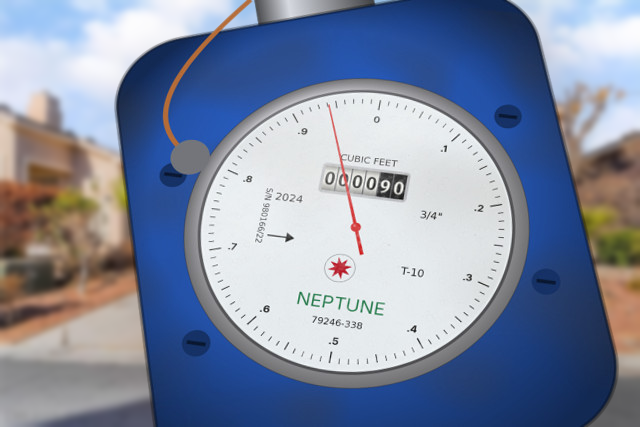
89.94 ft³
